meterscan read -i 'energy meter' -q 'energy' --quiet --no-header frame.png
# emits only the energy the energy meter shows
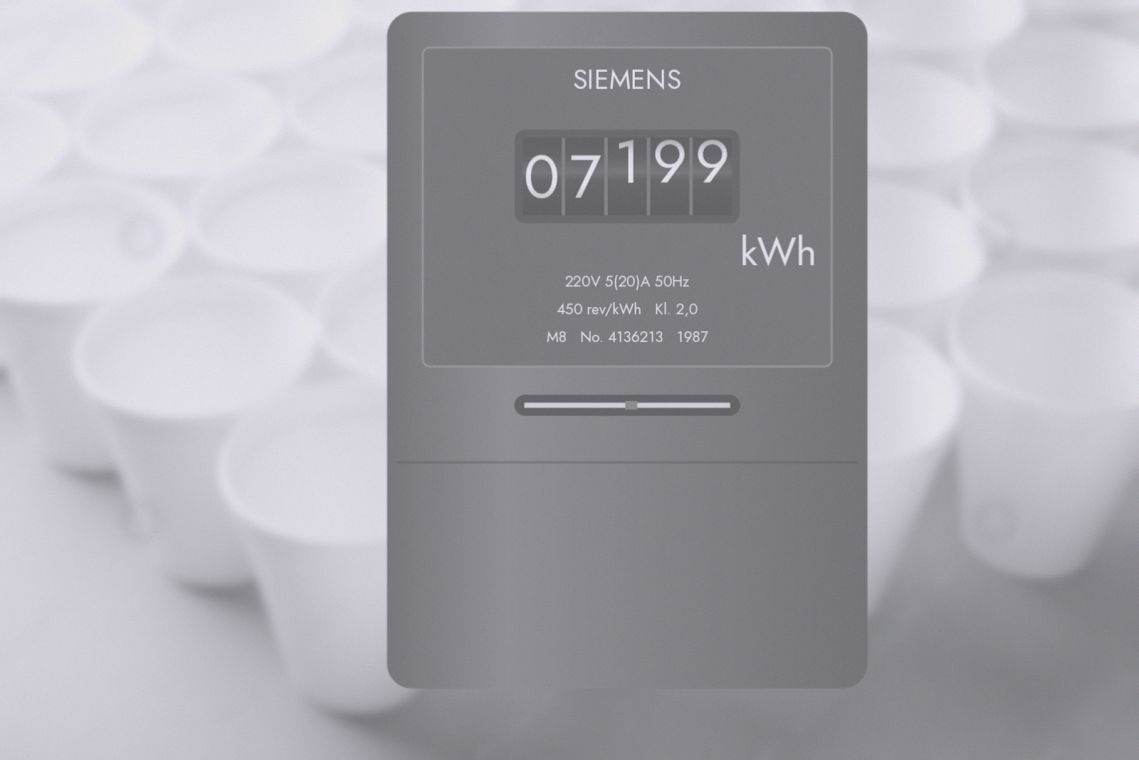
7199 kWh
